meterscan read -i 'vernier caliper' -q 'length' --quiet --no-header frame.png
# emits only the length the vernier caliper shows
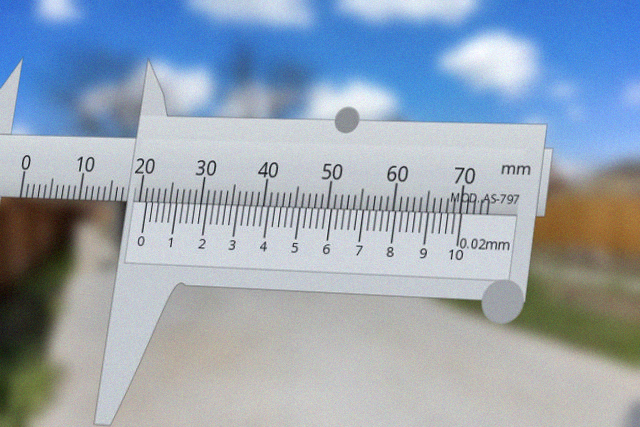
21.2 mm
